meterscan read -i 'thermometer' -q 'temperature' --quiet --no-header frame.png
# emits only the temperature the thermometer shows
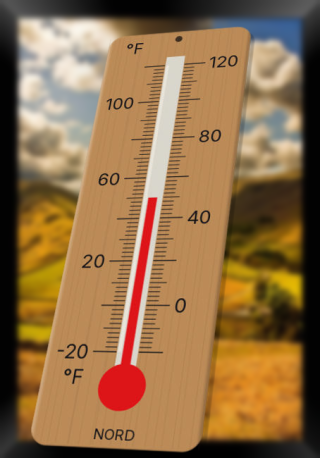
50 °F
